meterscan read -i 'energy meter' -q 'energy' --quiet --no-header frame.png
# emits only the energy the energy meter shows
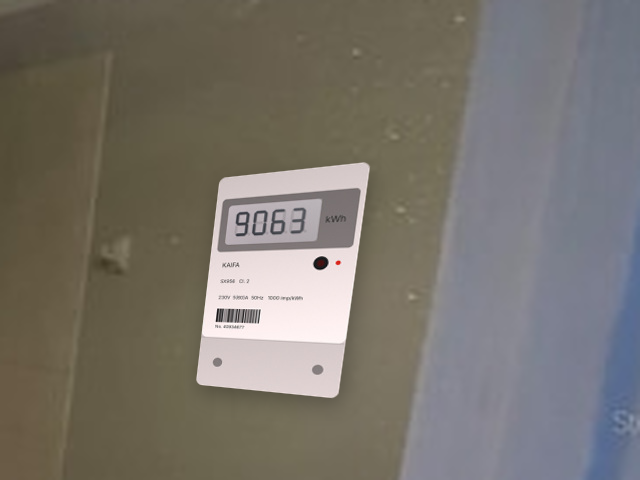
9063 kWh
